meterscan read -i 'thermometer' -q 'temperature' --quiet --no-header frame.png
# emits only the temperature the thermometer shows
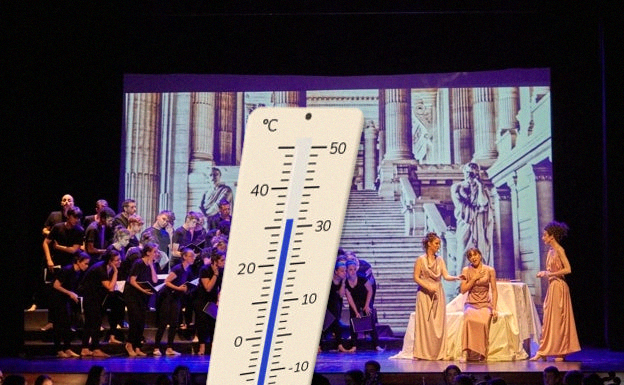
32 °C
